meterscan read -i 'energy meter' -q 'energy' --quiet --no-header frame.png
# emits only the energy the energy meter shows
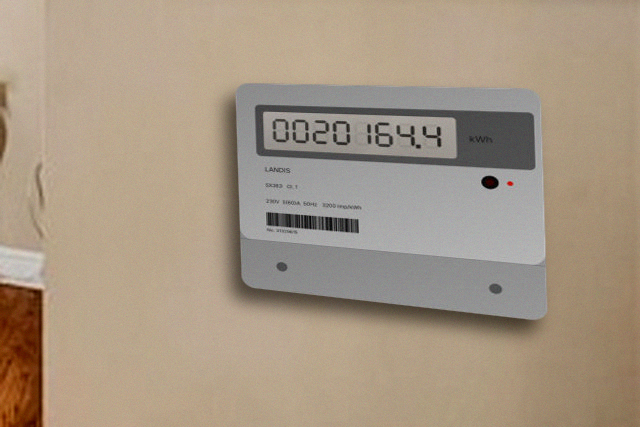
20164.4 kWh
